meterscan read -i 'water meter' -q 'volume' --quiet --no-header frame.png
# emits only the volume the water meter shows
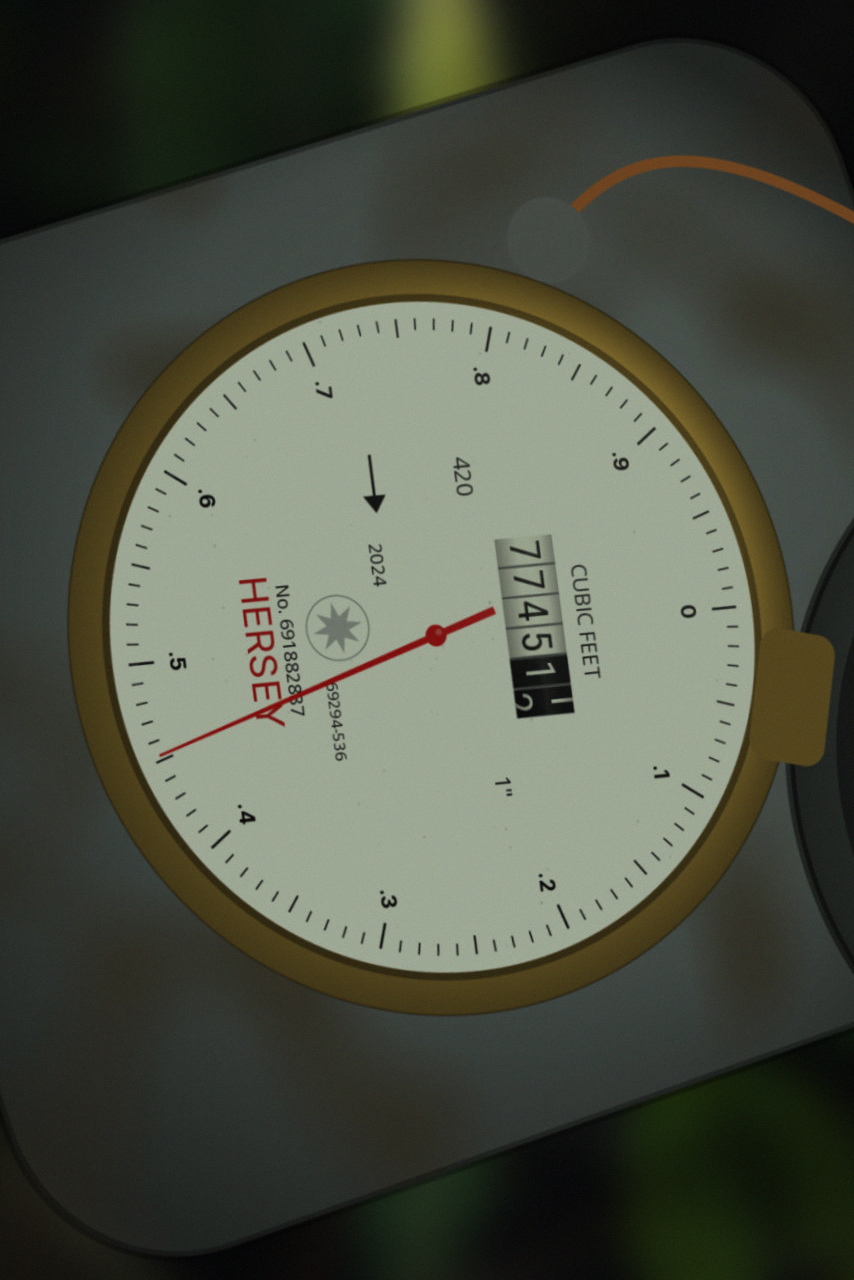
774511.45 ft³
